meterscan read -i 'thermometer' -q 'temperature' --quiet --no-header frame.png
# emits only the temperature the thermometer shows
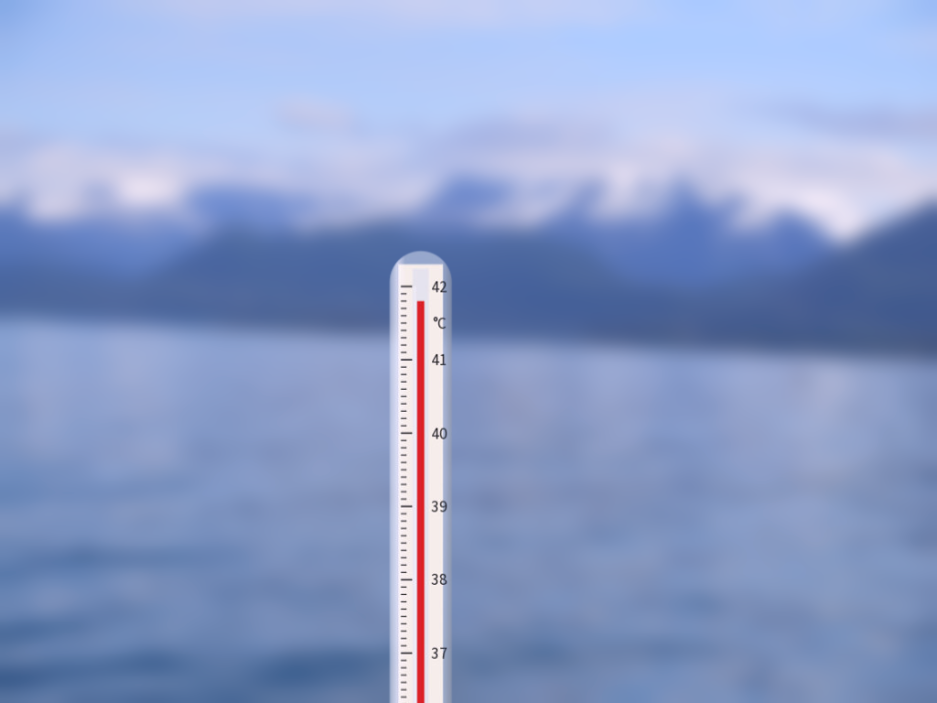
41.8 °C
